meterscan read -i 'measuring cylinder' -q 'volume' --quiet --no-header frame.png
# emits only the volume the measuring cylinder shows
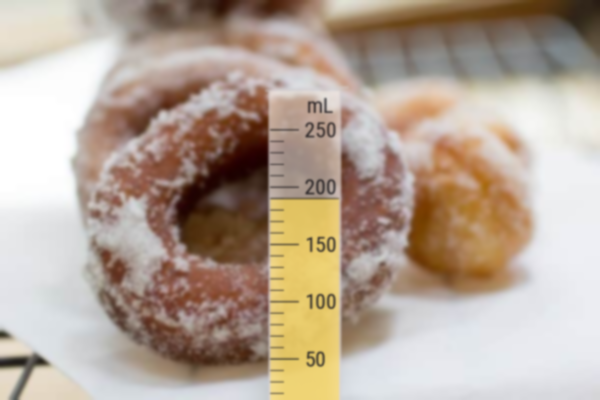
190 mL
